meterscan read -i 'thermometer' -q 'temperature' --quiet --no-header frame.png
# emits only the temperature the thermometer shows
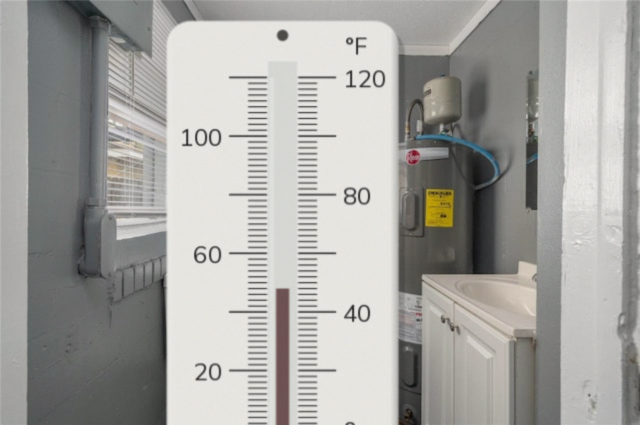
48 °F
